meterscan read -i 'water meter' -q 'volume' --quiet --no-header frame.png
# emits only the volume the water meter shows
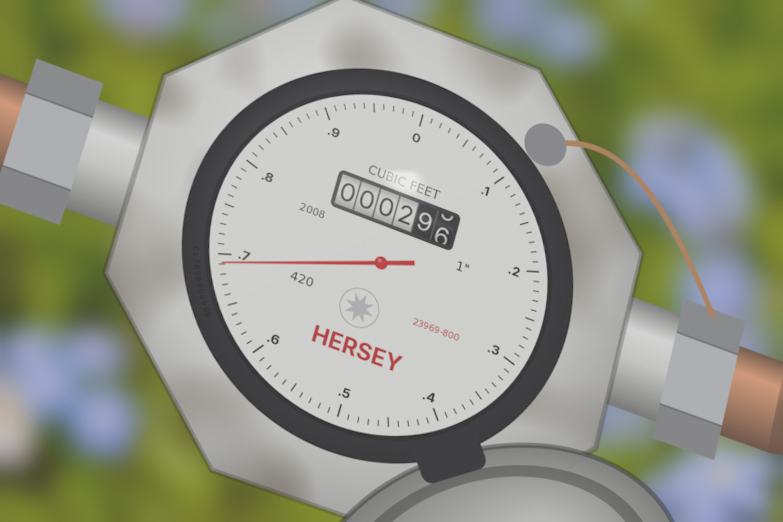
295.69 ft³
